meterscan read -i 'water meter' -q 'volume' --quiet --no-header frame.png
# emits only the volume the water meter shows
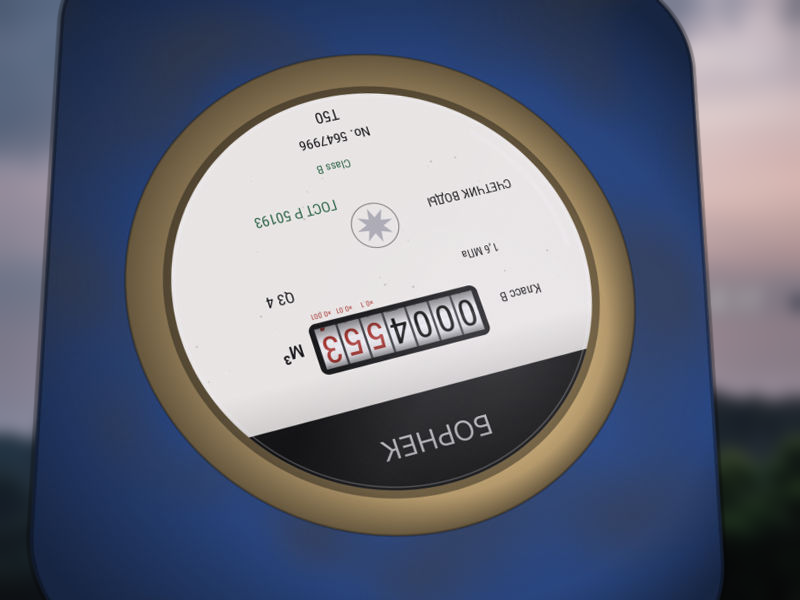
4.553 m³
